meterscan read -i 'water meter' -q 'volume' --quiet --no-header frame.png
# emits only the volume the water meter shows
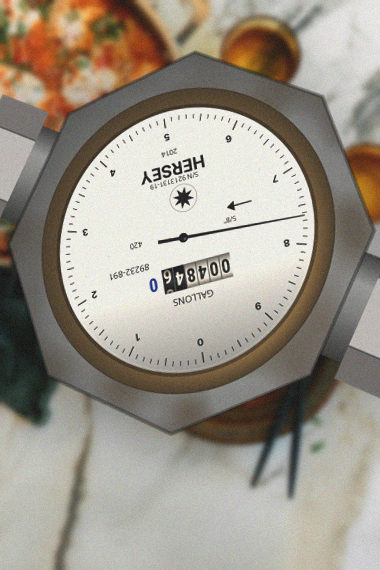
48457.6 gal
